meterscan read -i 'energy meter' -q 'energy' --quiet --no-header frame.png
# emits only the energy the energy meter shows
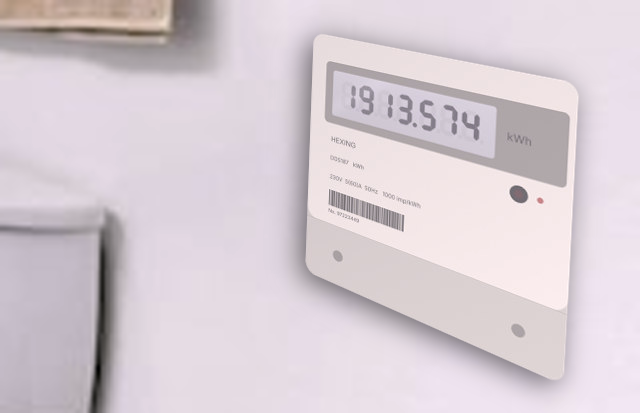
1913.574 kWh
